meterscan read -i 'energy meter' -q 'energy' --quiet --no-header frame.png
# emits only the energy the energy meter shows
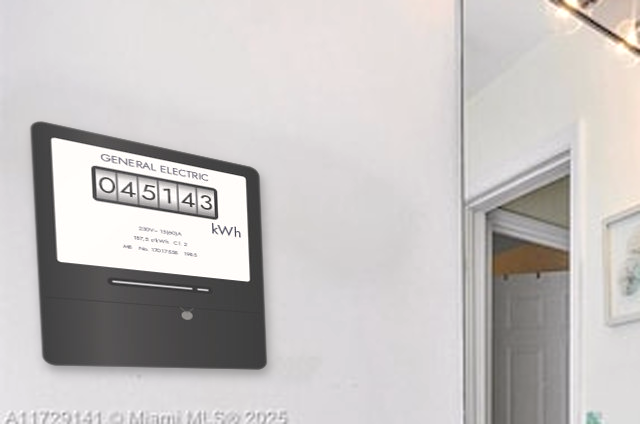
45143 kWh
